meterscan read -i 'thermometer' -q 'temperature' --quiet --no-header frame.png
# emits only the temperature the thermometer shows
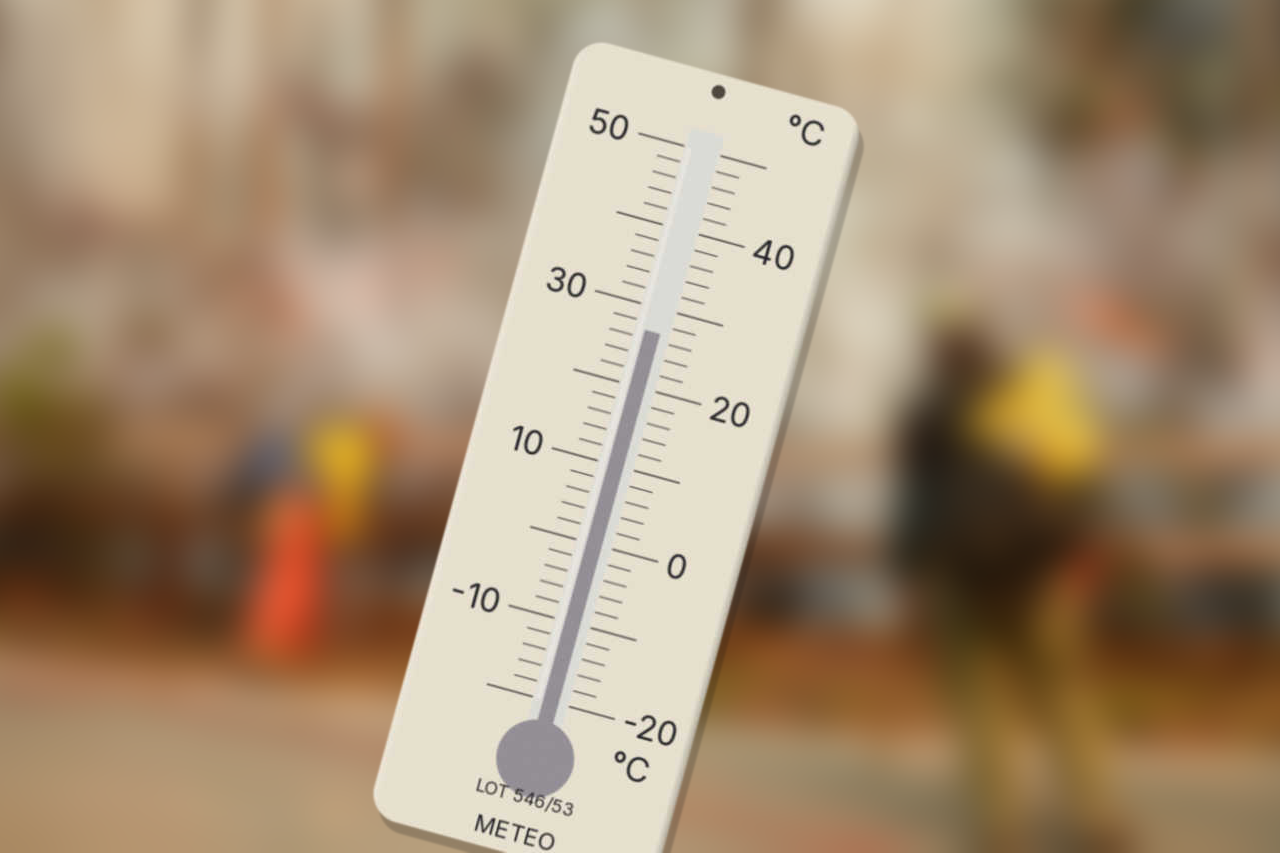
27 °C
